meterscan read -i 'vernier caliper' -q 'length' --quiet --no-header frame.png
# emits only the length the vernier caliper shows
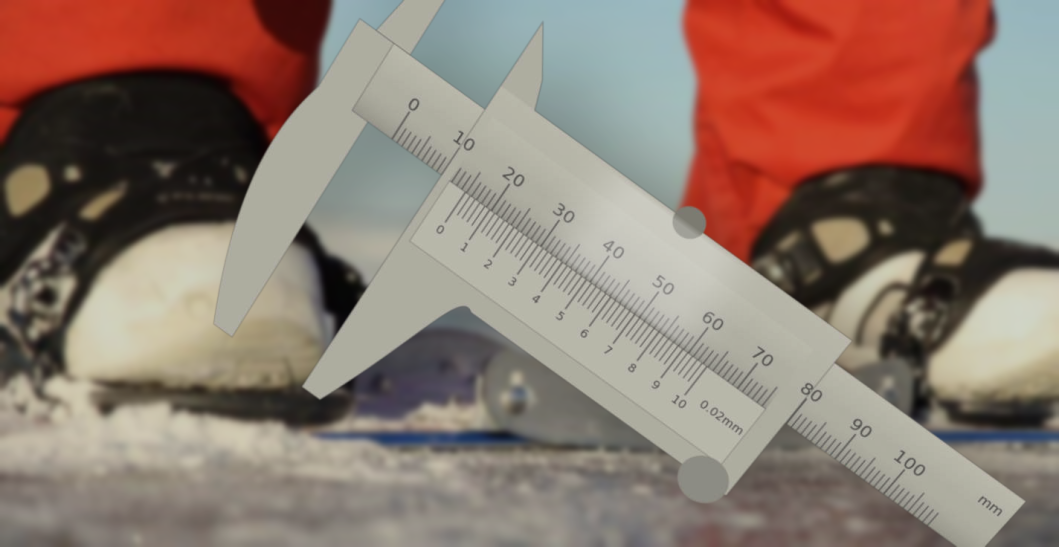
14.8 mm
